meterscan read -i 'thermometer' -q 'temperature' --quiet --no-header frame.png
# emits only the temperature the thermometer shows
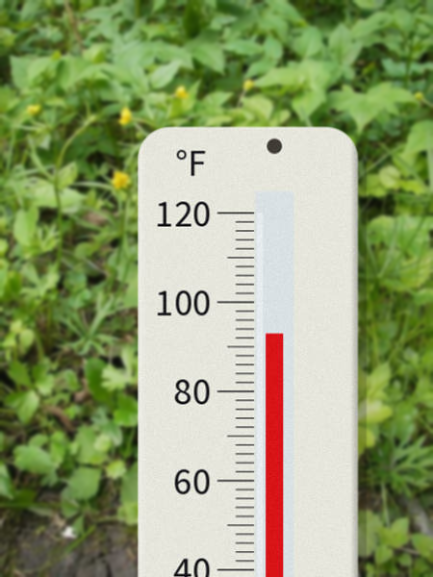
93 °F
